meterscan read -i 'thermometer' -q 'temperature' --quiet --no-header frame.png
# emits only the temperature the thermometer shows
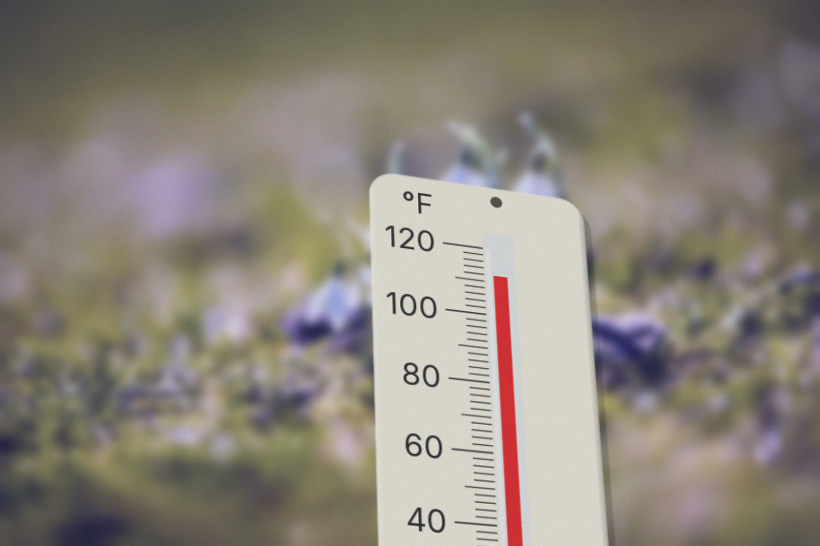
112 °F
